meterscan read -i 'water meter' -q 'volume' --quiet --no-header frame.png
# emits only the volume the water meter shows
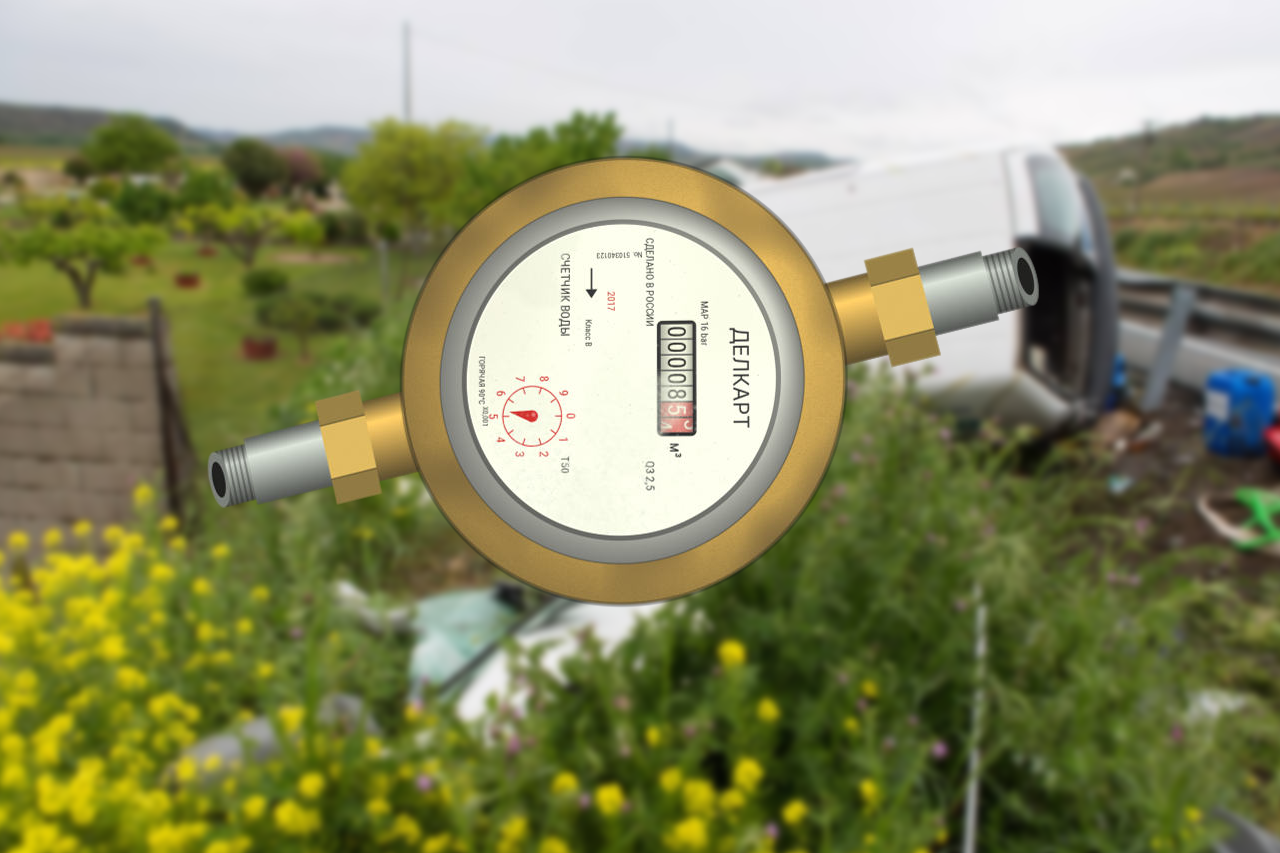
8.535 m³
